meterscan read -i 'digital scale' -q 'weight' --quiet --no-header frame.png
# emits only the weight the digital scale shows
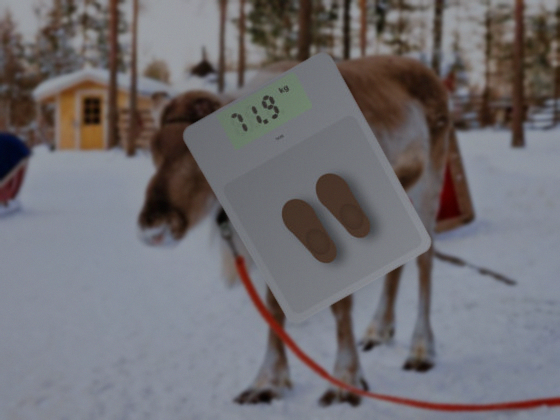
71.9 kg
